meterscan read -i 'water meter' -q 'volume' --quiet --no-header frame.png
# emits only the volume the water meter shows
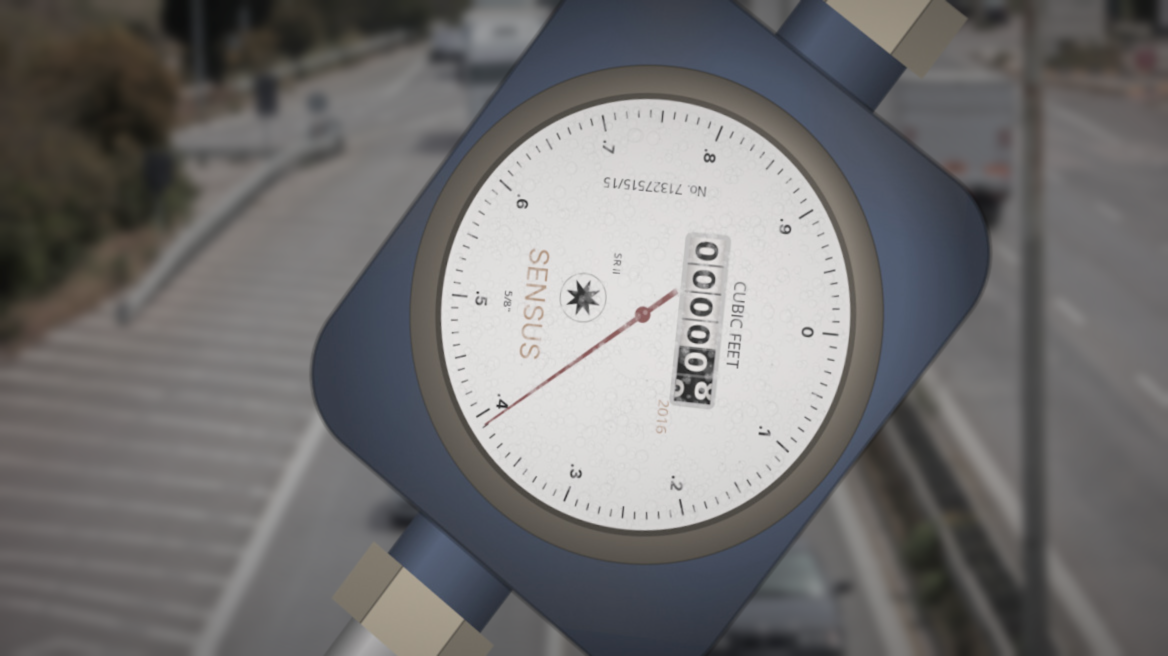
8.39 ft³
